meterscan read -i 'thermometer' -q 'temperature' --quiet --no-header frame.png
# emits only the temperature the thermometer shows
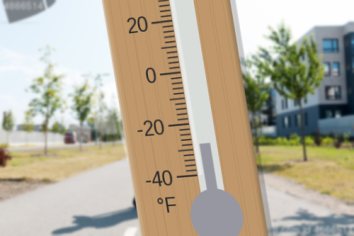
-28 °F
